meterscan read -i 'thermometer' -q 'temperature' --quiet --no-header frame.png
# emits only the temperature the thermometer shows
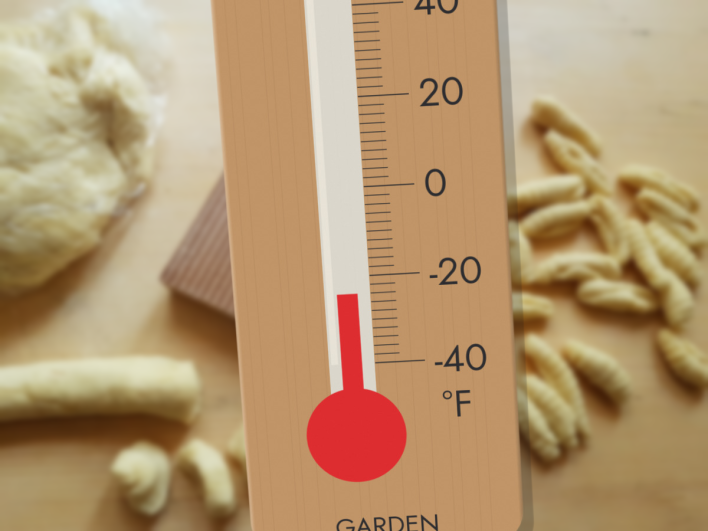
-24 °F
